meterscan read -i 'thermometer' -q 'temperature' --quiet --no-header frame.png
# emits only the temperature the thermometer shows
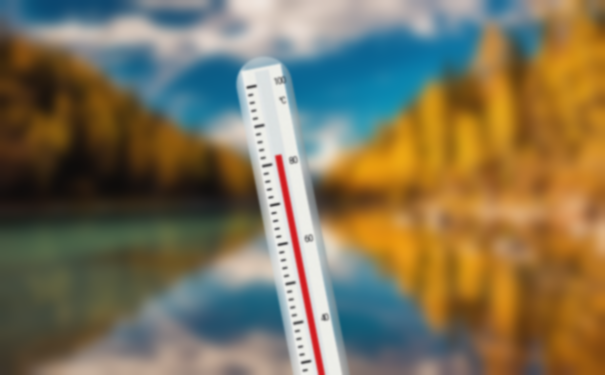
82 °C
